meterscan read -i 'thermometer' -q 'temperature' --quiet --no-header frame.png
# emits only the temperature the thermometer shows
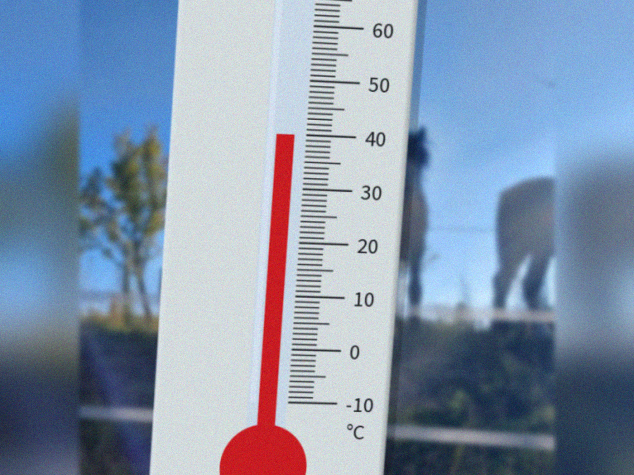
40 °C
